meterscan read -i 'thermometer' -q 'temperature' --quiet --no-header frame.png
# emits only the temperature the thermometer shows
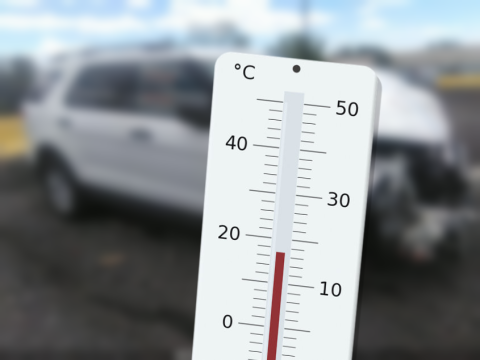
17 °C
